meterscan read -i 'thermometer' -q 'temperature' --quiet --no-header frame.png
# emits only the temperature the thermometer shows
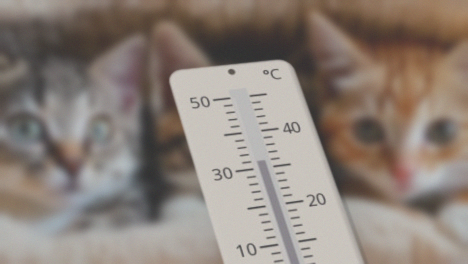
32 °C
